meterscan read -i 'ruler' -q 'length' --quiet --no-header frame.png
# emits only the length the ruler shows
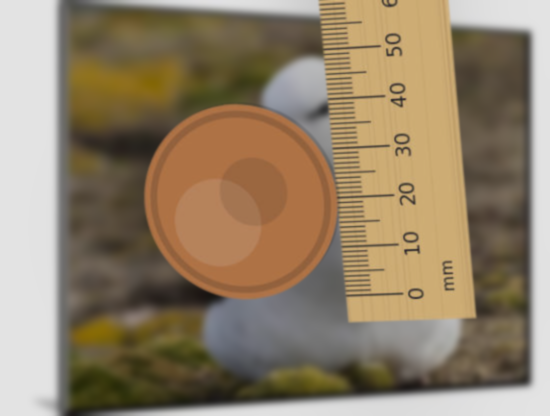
40 mm
